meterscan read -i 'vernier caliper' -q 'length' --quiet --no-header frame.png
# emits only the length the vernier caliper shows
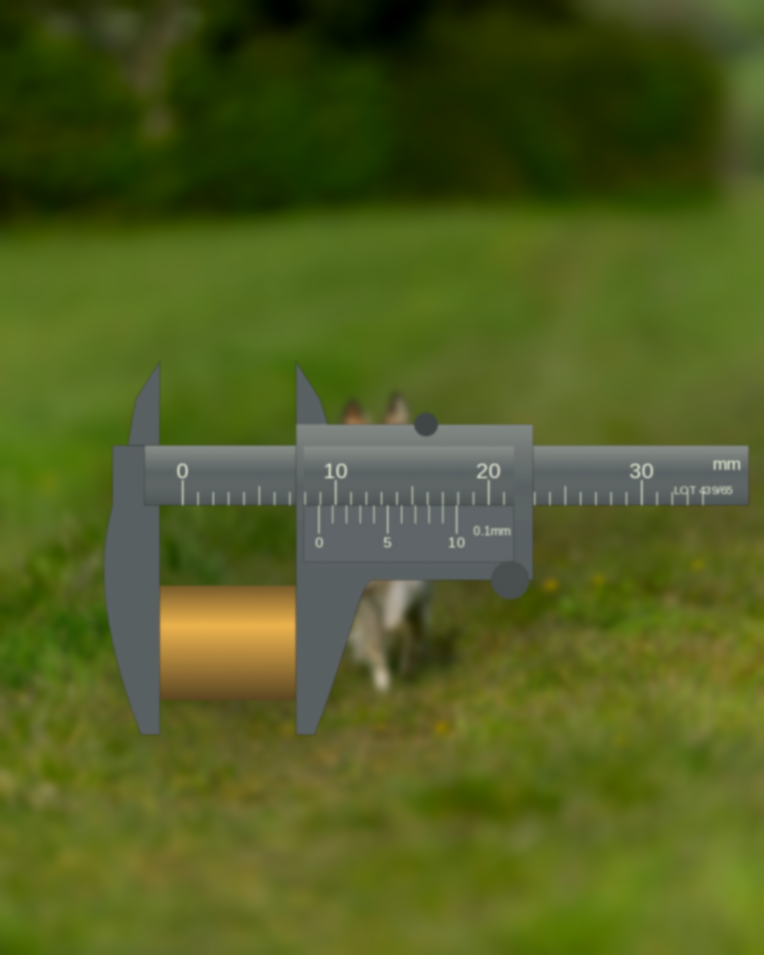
8.9 mm
